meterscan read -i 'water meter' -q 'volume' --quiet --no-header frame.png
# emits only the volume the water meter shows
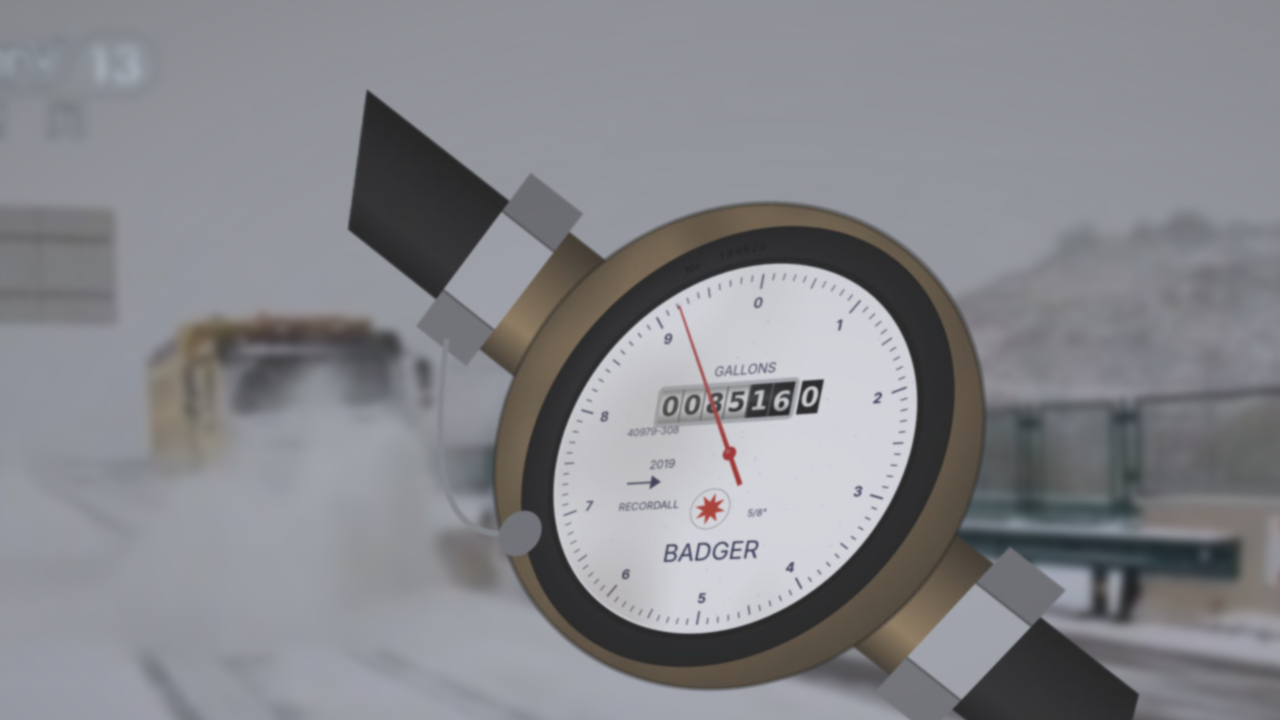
85159.2 gal
